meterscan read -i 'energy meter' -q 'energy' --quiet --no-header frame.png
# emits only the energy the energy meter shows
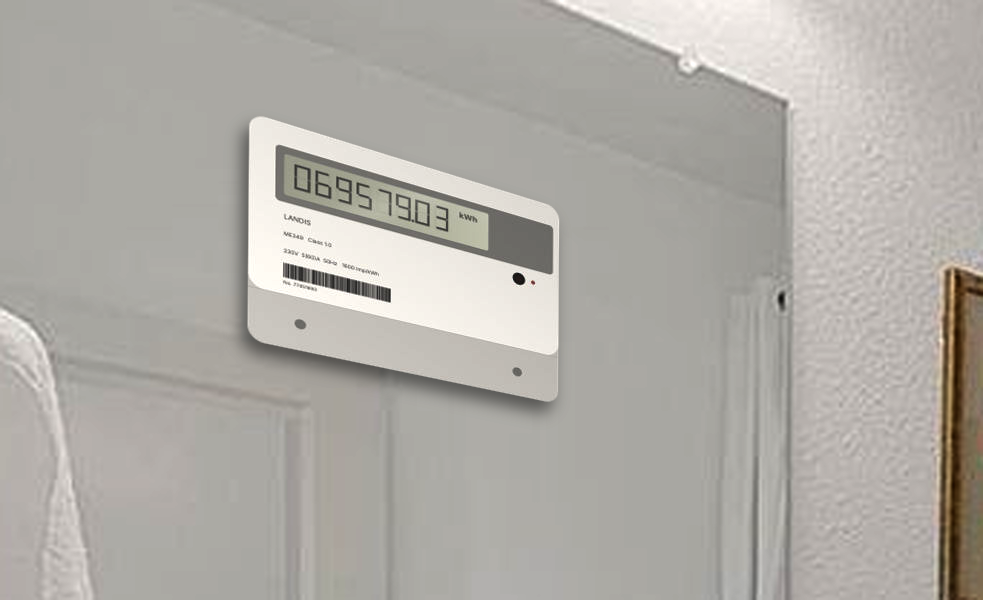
69579.03 kWh
